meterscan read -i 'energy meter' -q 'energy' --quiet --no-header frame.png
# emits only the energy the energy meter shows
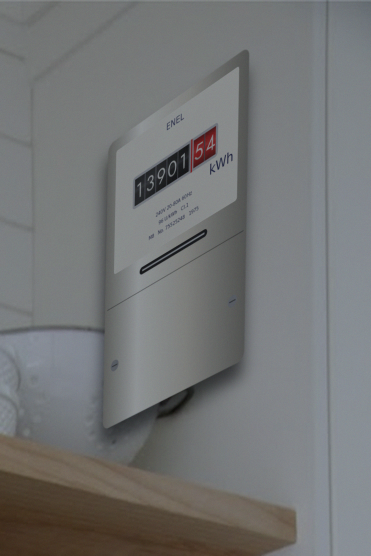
13901.54 kWh
